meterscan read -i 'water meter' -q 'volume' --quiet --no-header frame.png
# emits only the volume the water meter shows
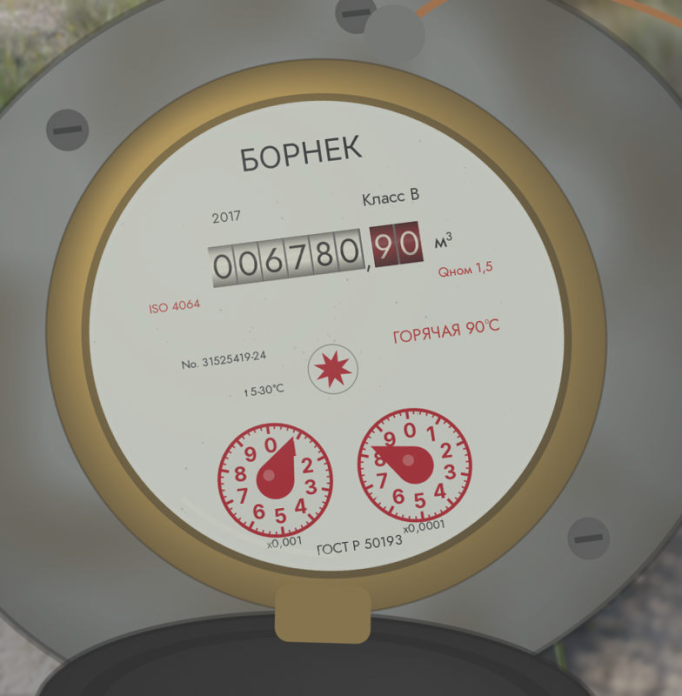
6780.9008 m³
